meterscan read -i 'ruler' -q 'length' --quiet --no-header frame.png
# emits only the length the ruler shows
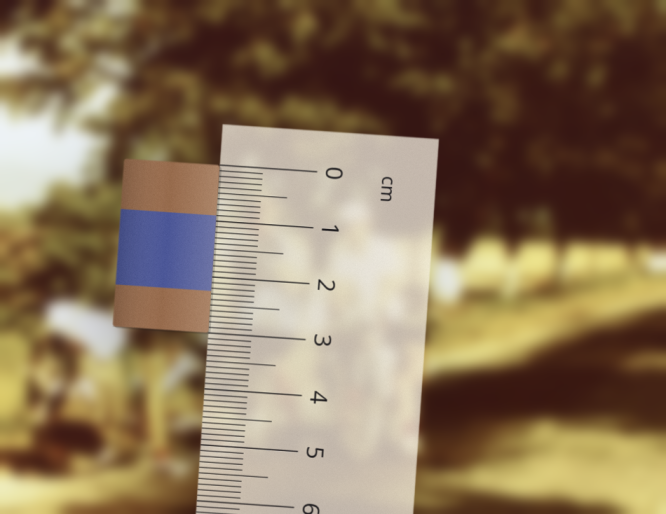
3 cm
